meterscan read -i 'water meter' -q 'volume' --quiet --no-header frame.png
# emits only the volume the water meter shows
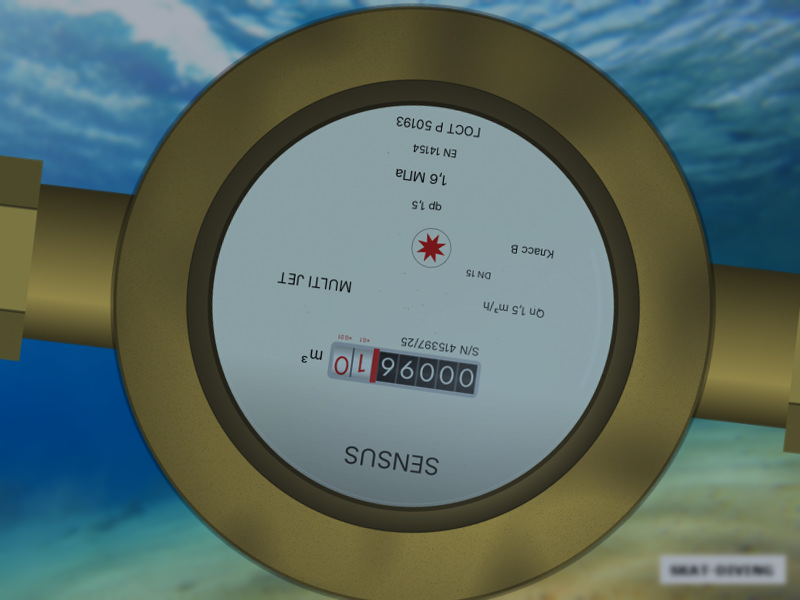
96.10 m³
